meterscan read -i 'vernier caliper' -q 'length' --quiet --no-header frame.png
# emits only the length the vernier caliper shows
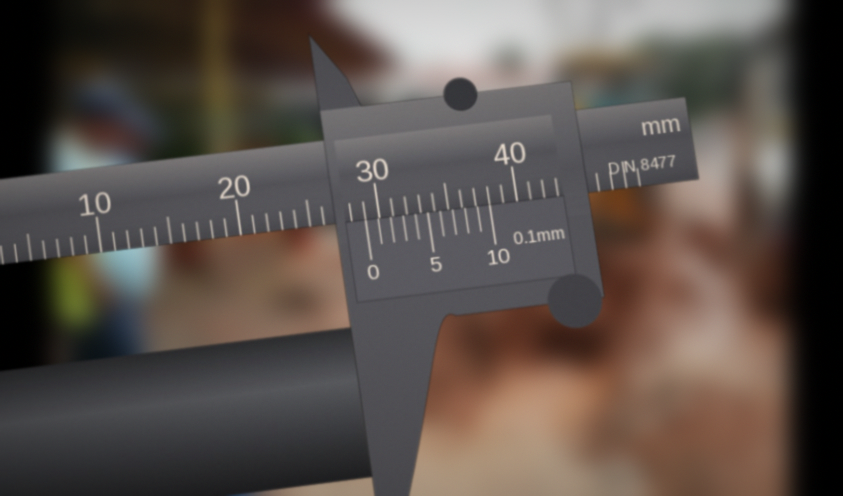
29.0 mm
